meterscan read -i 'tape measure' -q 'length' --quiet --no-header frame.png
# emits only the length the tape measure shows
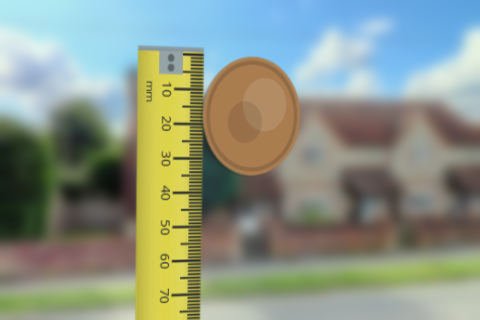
35 mm
